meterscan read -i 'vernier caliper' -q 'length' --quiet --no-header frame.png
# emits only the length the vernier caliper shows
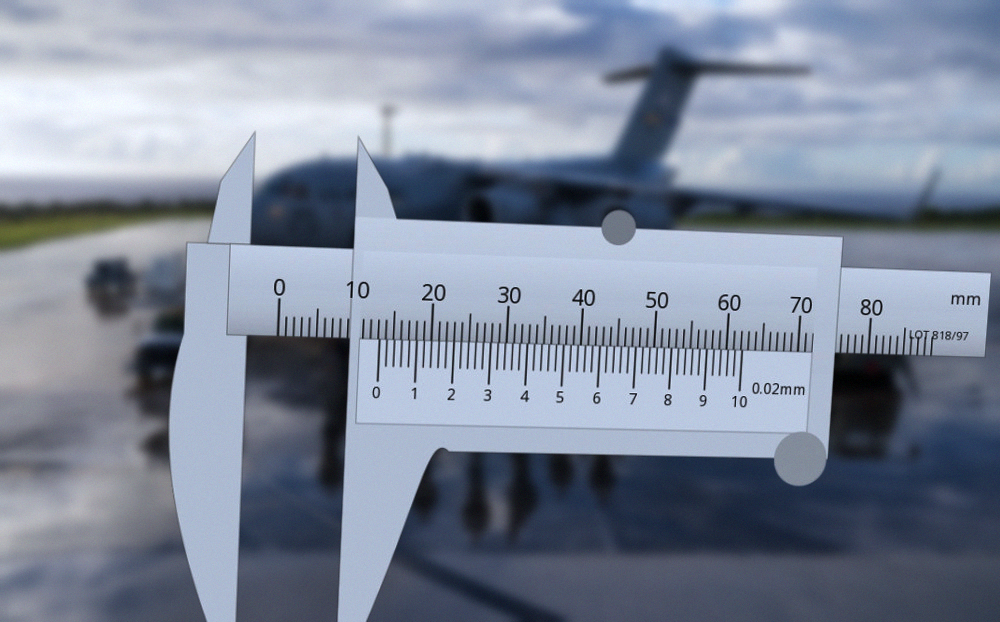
13.2 mm
